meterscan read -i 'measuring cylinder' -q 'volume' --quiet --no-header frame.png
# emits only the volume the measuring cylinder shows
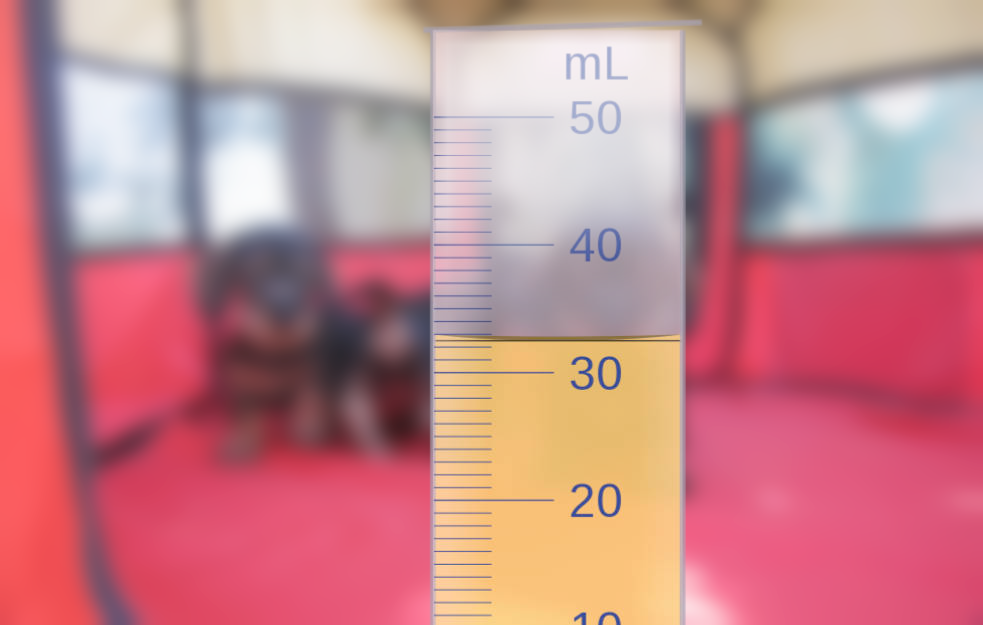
32.5 mL
